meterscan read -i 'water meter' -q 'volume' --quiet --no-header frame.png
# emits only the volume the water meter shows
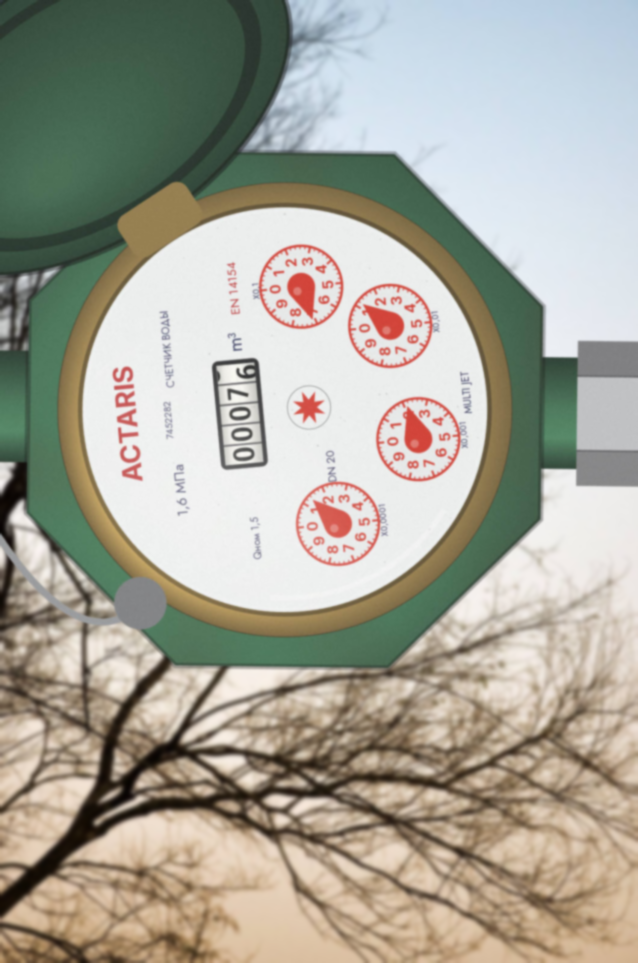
75.7121 m³
